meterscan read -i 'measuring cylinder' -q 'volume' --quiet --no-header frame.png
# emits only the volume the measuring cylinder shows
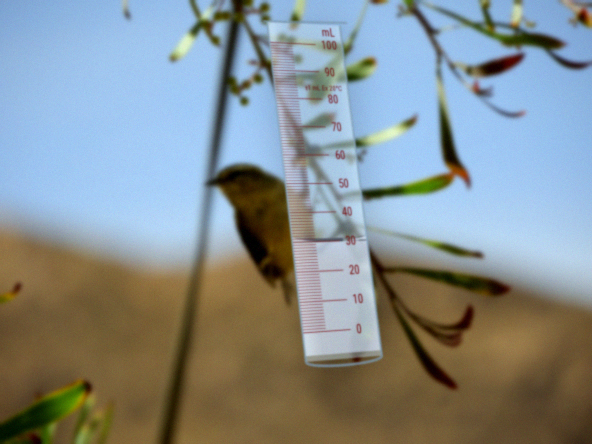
30 mL
